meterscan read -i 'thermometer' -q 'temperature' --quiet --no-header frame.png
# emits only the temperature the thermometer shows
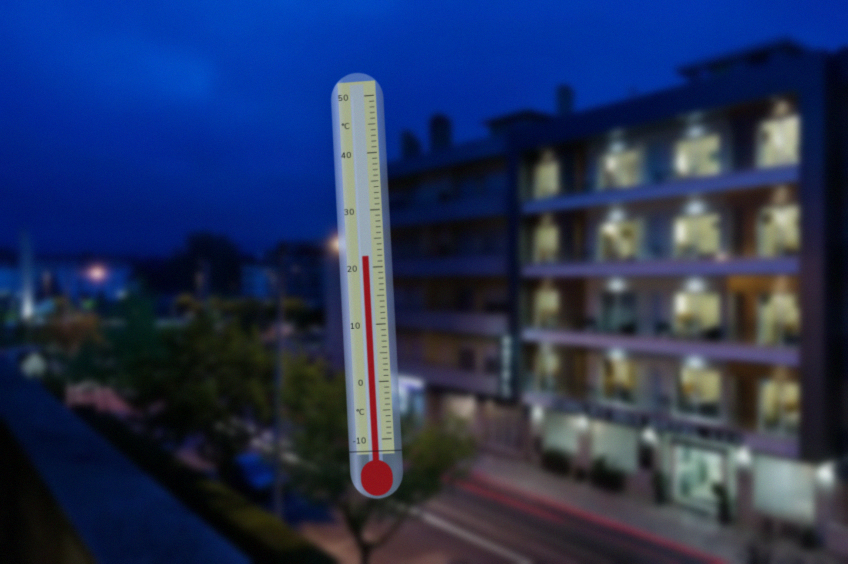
22 °C
